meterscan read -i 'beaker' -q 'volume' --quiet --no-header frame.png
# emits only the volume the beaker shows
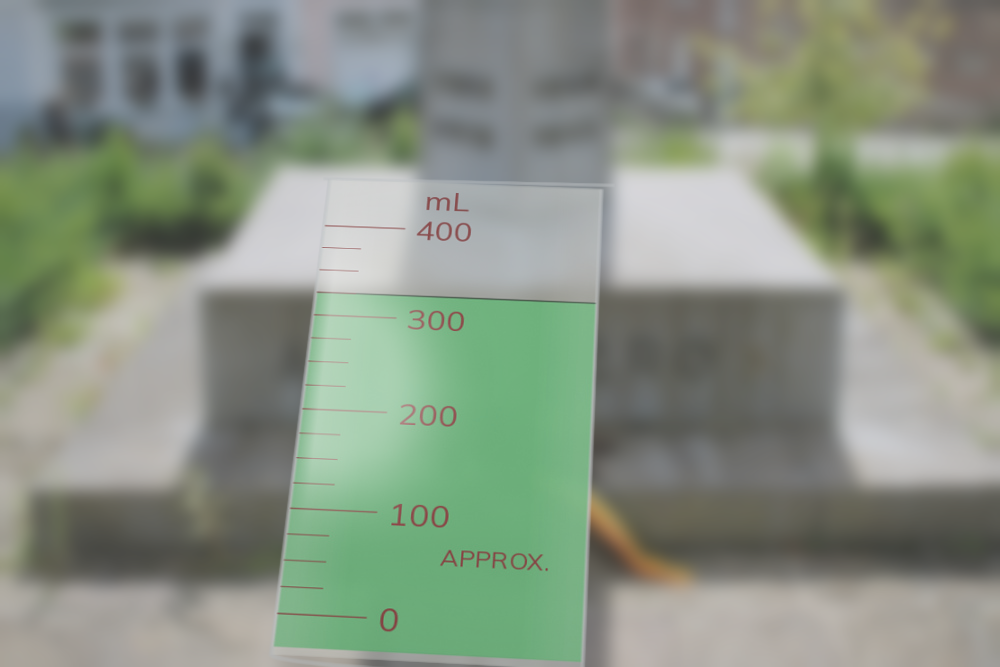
325 mL
